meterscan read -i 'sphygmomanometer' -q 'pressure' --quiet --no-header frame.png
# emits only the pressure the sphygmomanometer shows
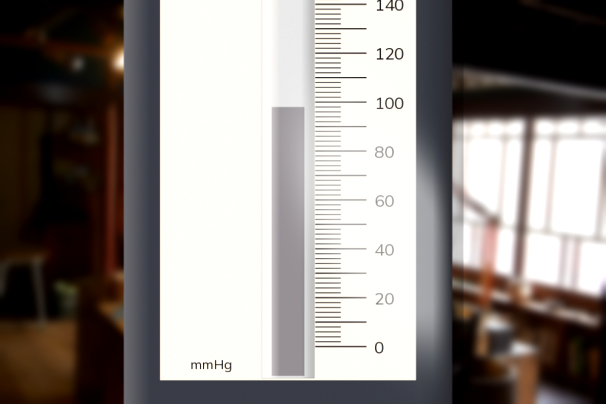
98 mmHg
